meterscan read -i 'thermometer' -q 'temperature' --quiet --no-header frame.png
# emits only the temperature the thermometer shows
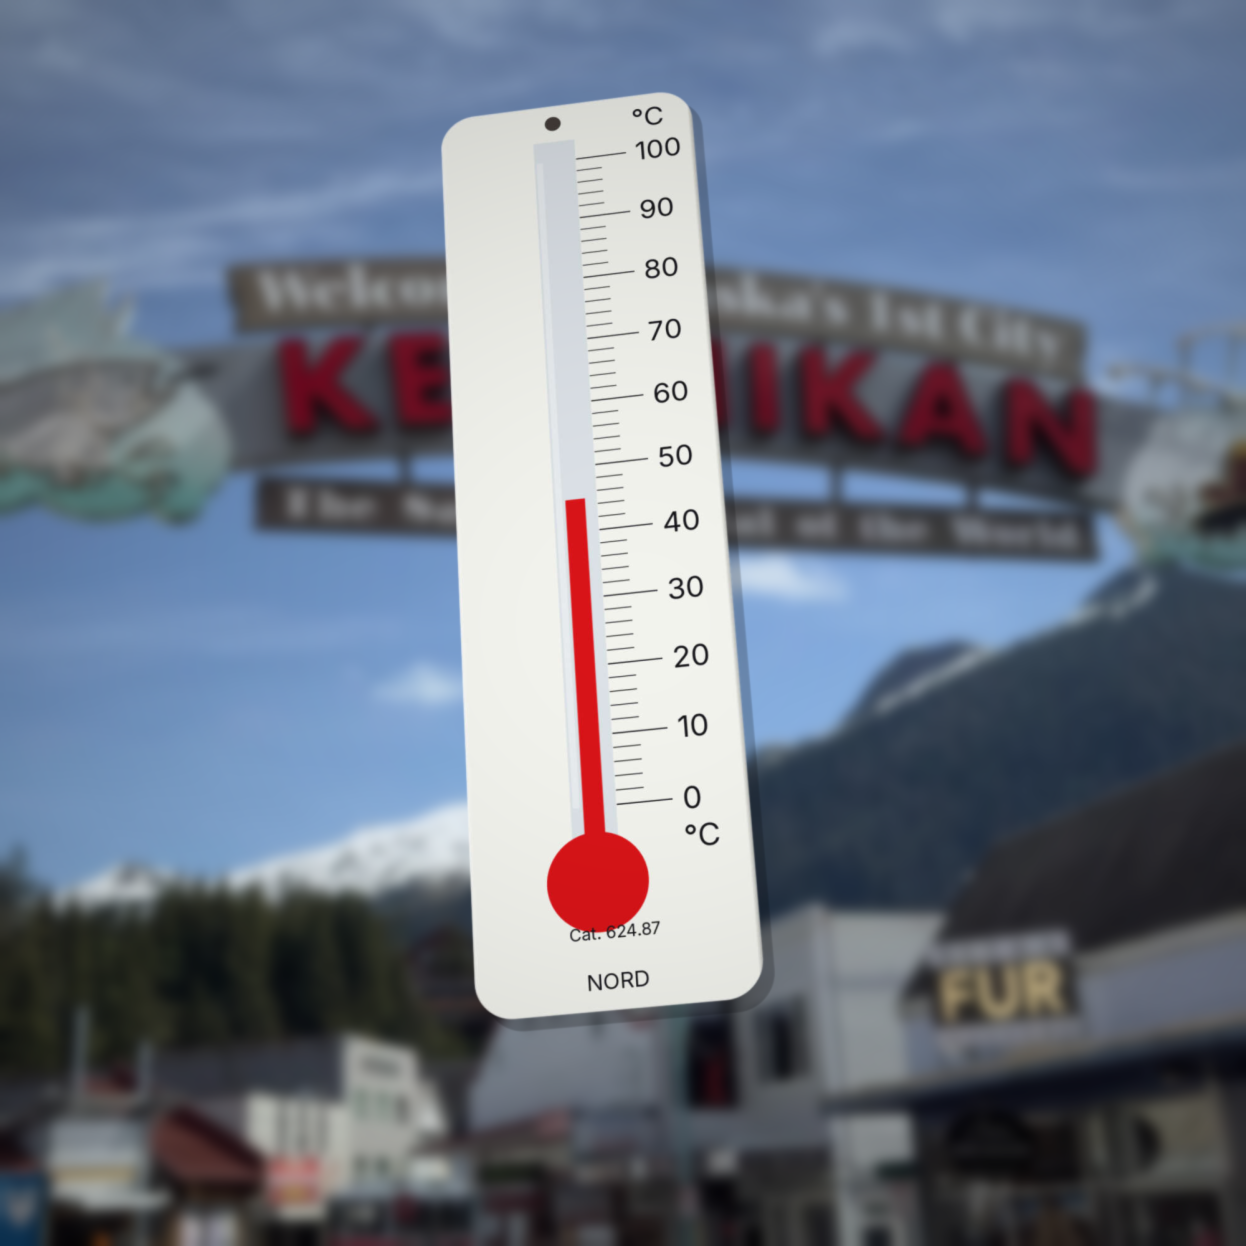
45 °C
